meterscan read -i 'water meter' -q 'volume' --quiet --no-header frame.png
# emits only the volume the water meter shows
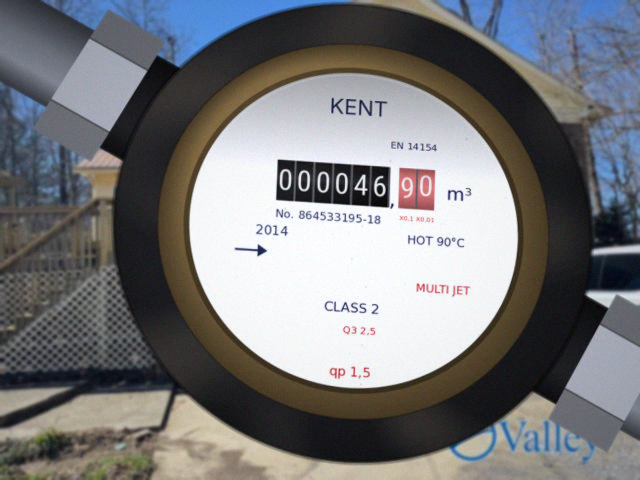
46.90 m³
